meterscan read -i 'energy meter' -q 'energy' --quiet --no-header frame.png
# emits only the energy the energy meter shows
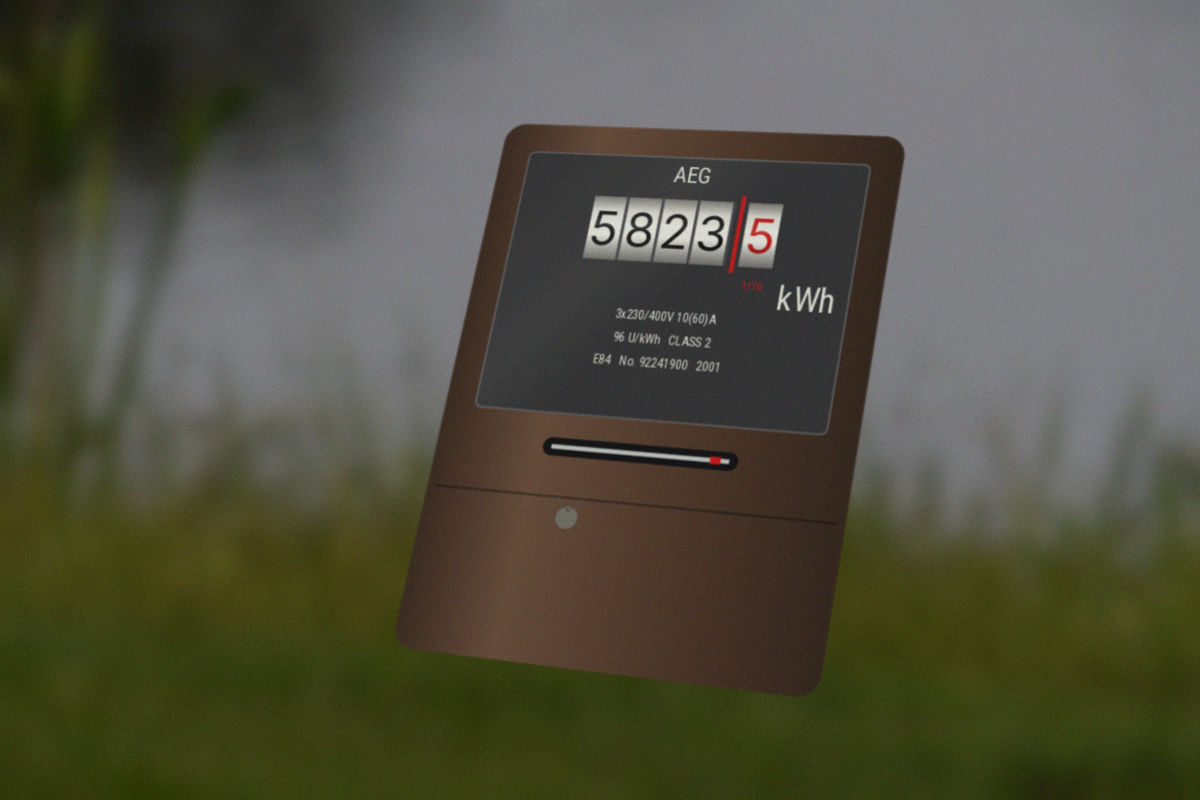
5823.5 kWh
